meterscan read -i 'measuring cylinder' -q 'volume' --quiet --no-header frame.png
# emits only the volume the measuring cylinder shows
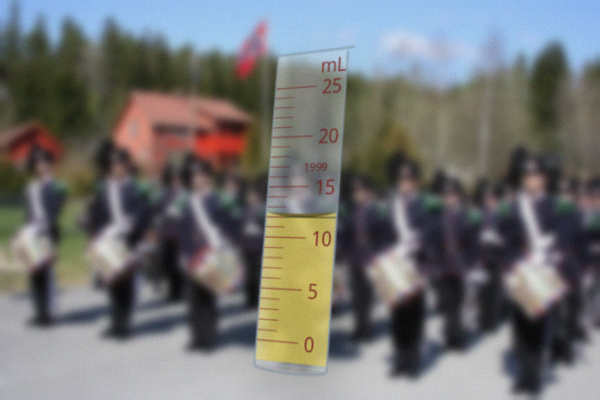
12 mL
